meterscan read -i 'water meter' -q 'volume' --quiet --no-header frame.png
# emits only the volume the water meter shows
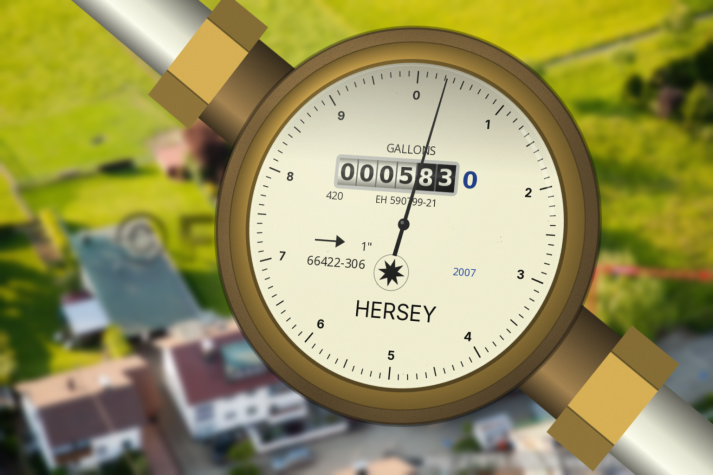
5830.3 gal
